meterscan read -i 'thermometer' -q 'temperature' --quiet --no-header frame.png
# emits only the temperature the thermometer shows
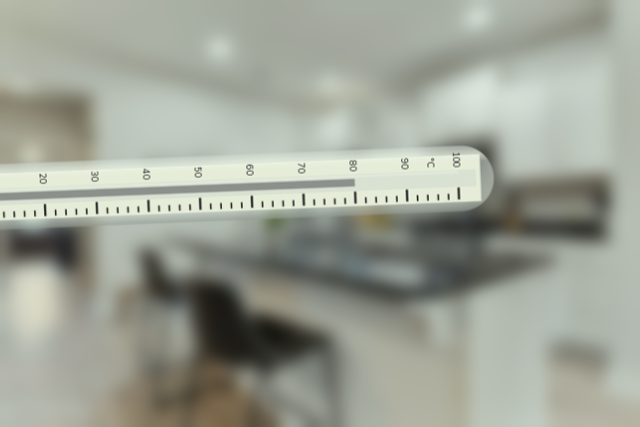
80 °C
